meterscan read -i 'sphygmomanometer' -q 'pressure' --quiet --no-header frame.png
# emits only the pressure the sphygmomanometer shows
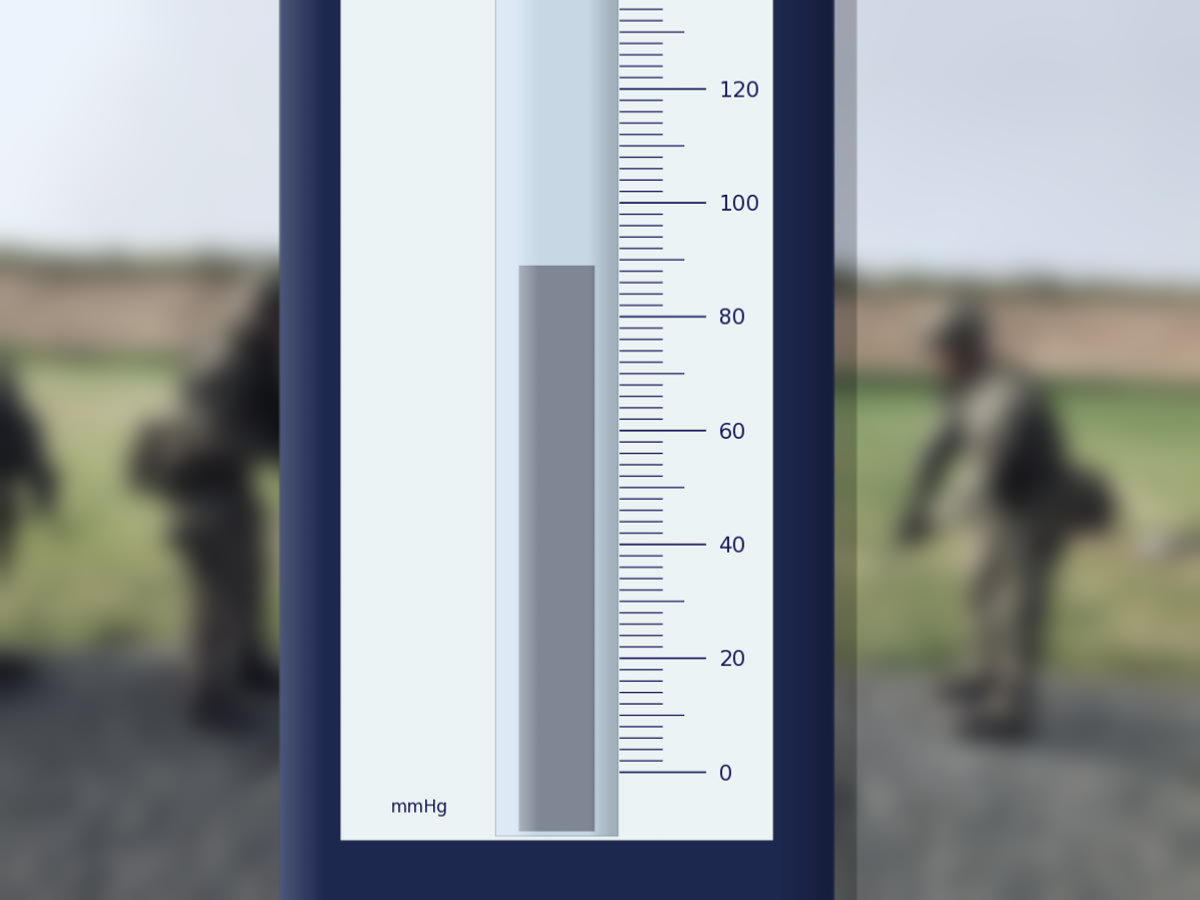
89 mmHg
